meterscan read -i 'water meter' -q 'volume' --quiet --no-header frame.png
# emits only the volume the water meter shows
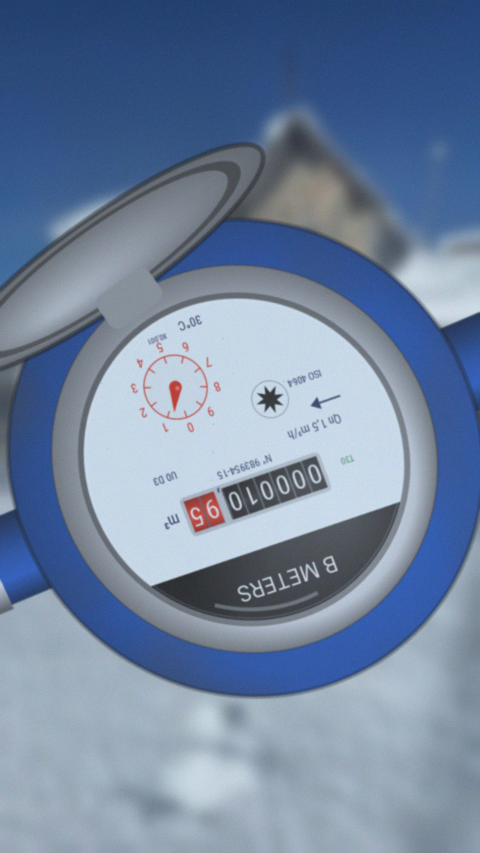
10.950 m³
